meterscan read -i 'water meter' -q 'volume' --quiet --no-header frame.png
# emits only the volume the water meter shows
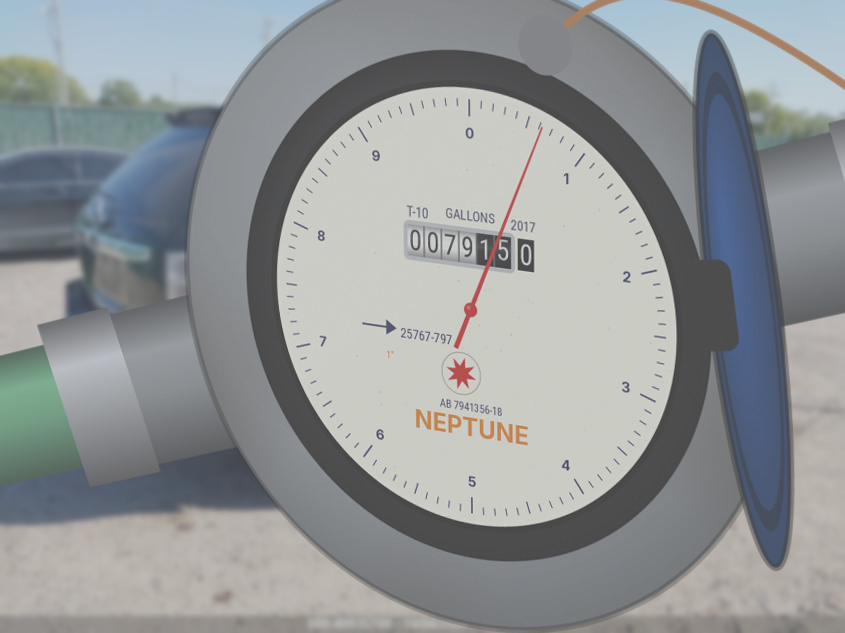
79150.6 gal
